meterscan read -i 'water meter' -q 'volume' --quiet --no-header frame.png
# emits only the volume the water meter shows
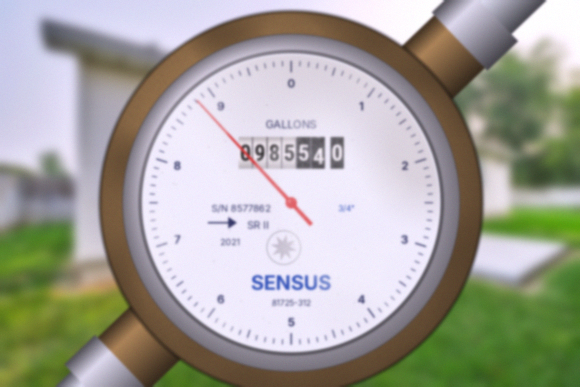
985538.8 gal
